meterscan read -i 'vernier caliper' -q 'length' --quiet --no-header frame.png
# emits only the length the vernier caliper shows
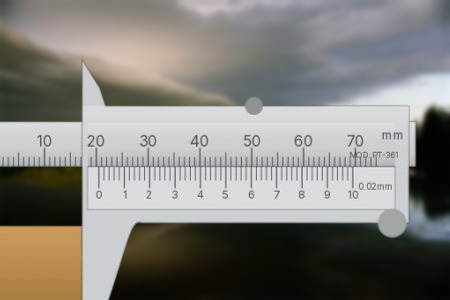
20.5 mm
